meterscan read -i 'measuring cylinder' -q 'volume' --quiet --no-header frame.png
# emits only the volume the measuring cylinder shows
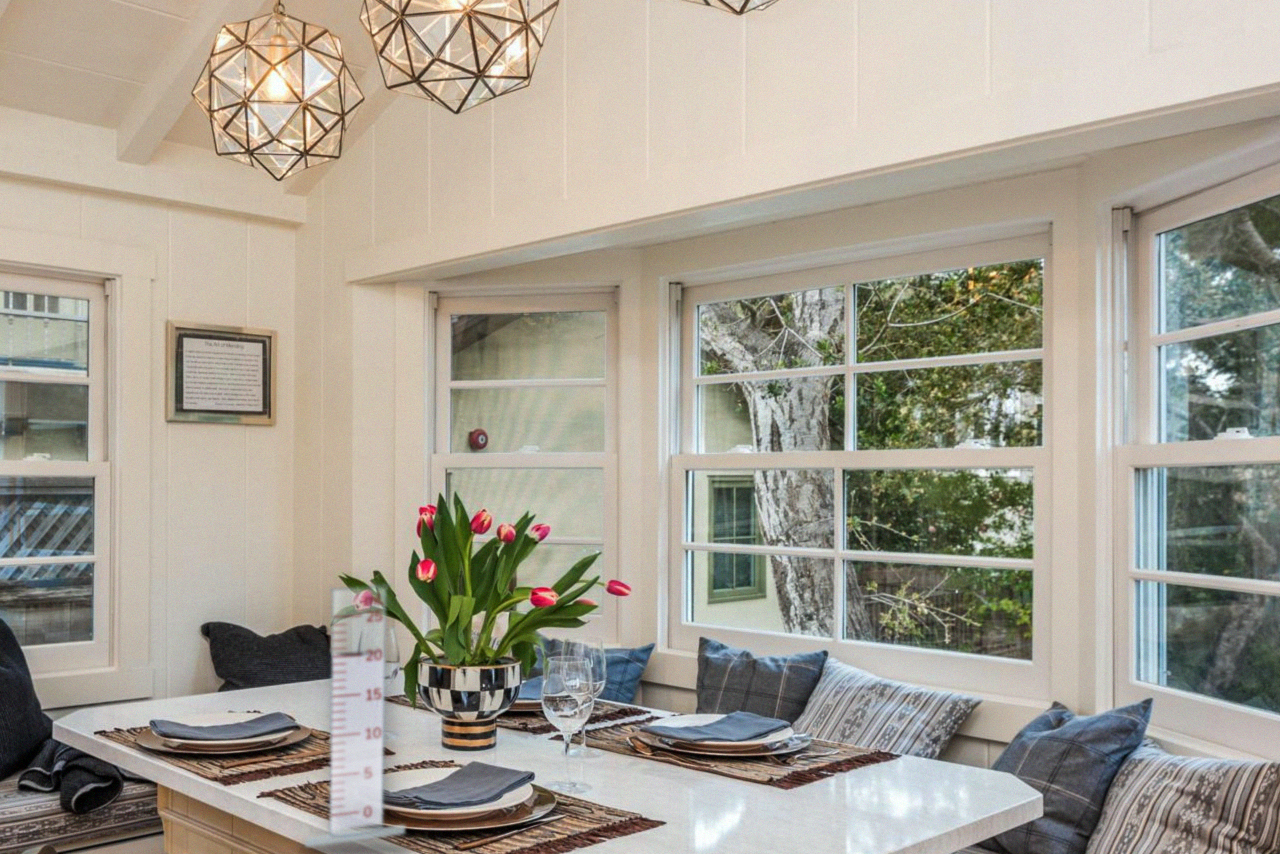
20 mL
